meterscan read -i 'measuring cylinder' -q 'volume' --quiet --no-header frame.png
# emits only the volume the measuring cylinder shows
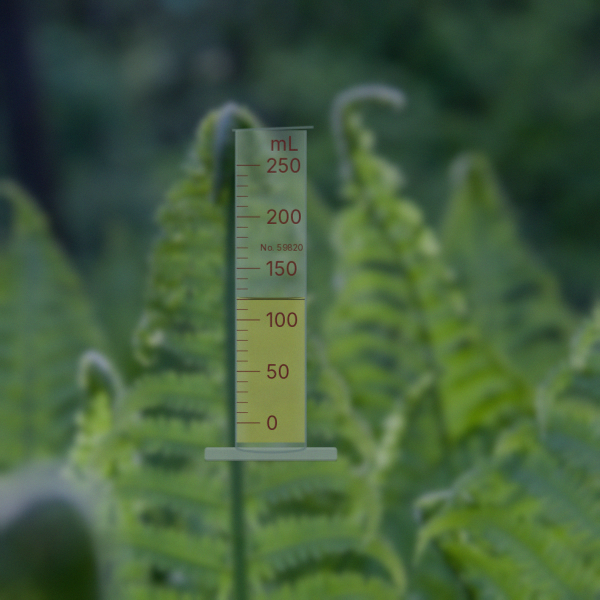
120 mL
